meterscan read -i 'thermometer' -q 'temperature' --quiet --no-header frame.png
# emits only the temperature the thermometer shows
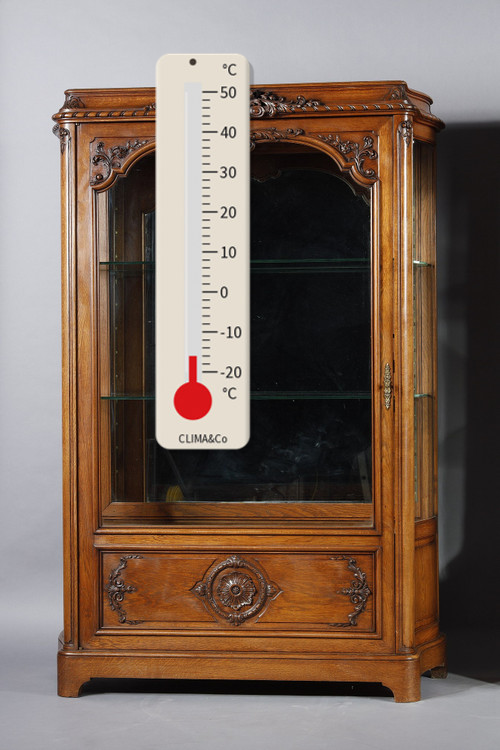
-16 °C
